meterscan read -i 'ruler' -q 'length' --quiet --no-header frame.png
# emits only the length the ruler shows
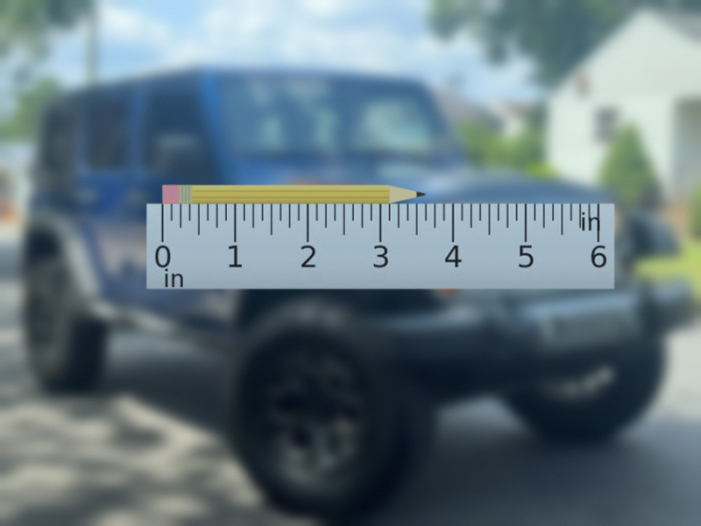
3.625 in
